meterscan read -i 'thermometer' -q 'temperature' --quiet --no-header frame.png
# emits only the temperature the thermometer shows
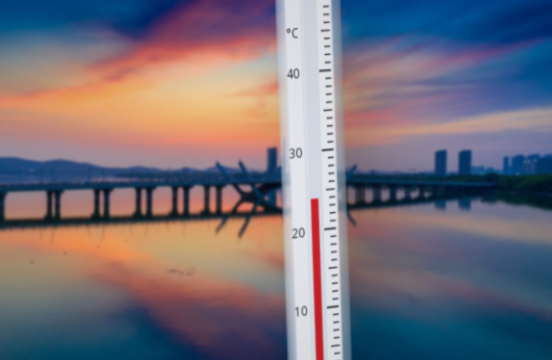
24 °C
